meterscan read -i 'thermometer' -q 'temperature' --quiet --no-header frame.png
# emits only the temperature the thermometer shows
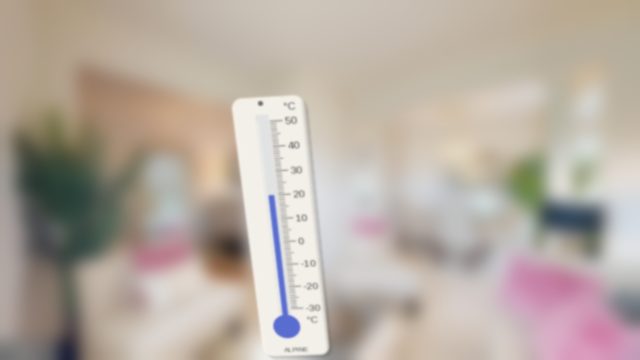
20 °C
